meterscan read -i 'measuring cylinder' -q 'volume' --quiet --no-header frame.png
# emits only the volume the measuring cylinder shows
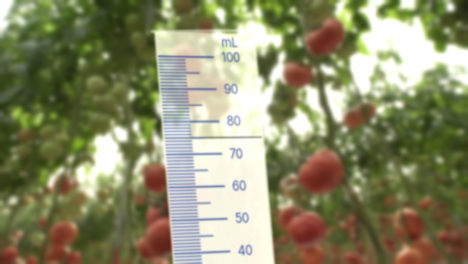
75 mL
